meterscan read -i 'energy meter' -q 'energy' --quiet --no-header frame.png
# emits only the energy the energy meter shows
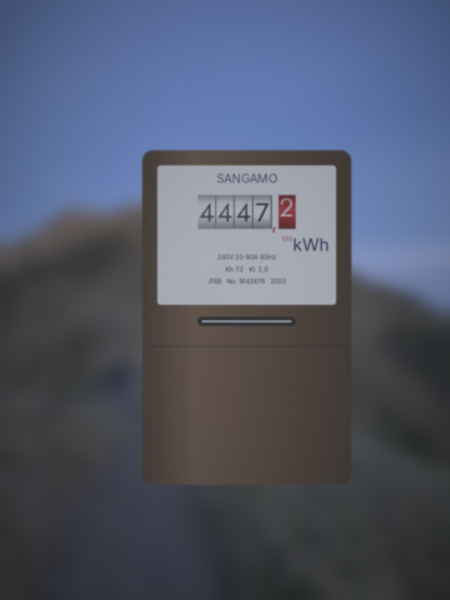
4447.2 kWh
